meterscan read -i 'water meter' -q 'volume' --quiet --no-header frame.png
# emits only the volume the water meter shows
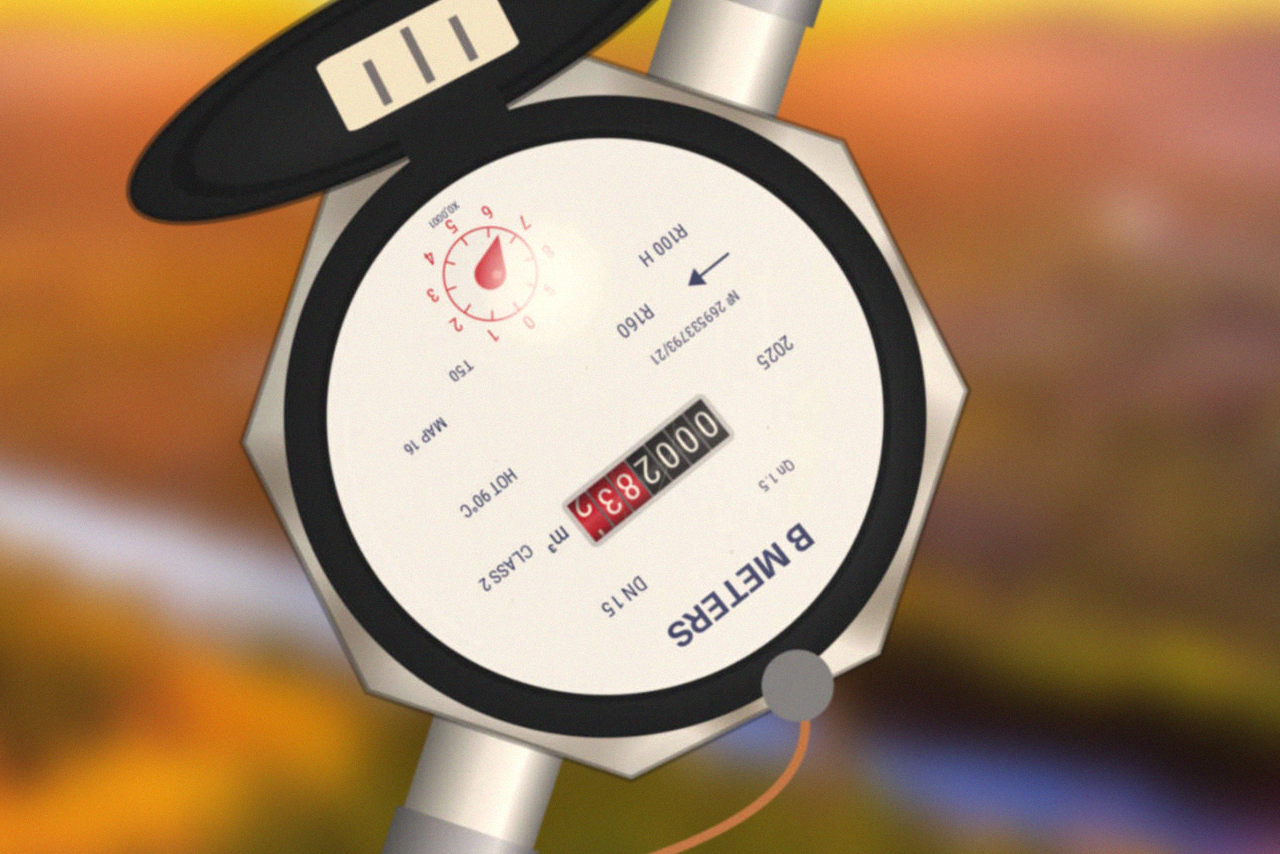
2.8316 m³
